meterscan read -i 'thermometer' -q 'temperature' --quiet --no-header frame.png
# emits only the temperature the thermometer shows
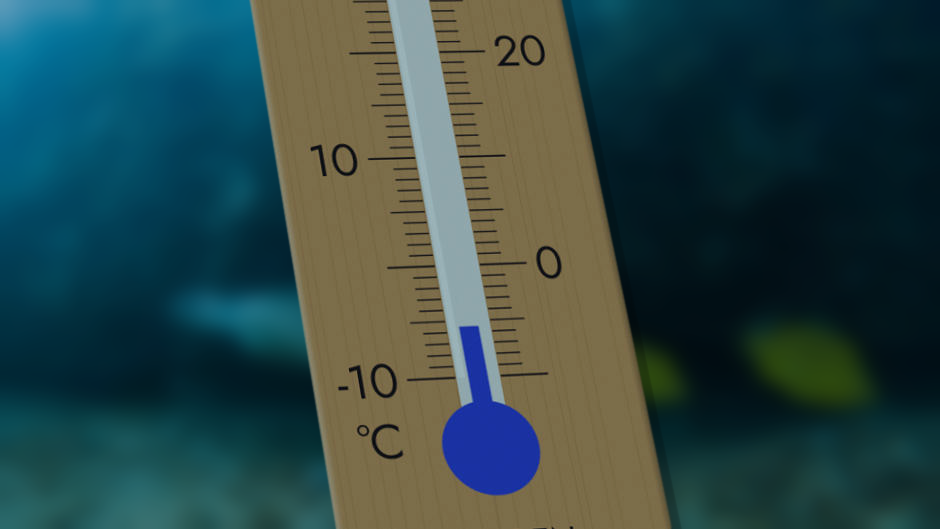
-5.5 °C
